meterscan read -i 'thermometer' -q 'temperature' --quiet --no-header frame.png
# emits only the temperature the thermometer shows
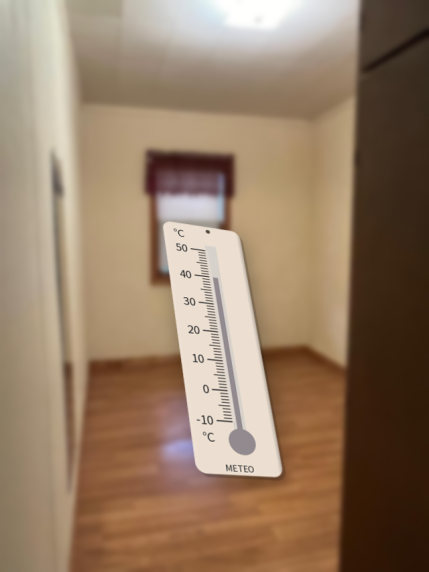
40 °C
